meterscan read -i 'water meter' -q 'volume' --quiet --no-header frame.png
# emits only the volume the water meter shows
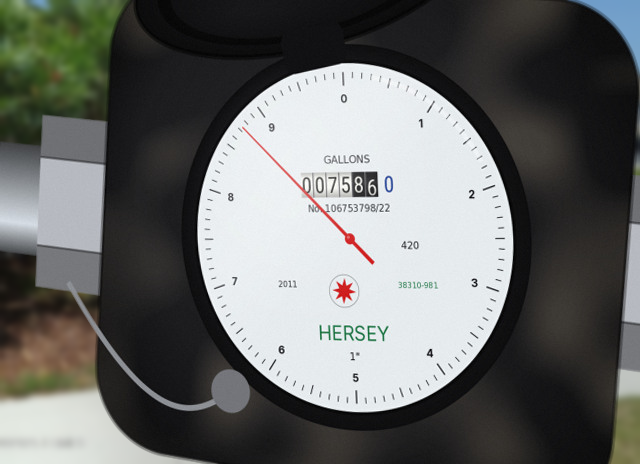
75858.7 gal
